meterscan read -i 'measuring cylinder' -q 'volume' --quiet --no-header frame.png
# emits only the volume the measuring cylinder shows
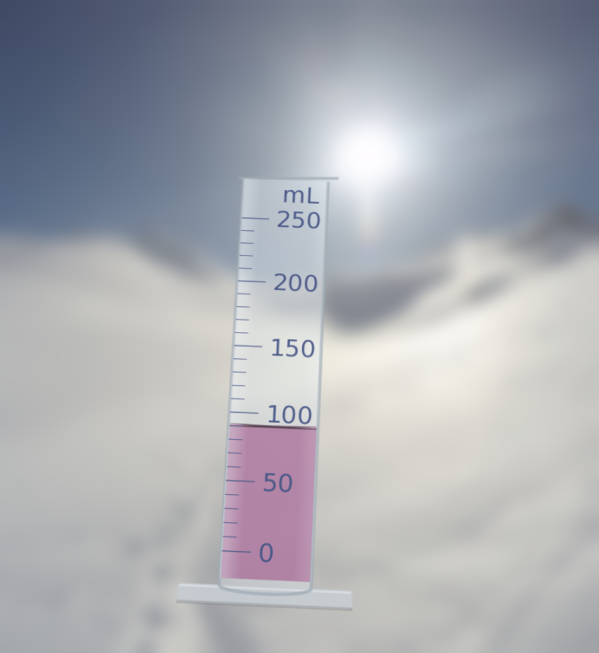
90 mL
